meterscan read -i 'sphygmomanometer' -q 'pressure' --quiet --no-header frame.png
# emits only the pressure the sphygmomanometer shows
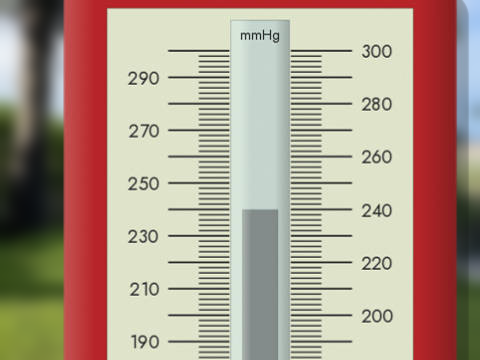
240 mmHg
